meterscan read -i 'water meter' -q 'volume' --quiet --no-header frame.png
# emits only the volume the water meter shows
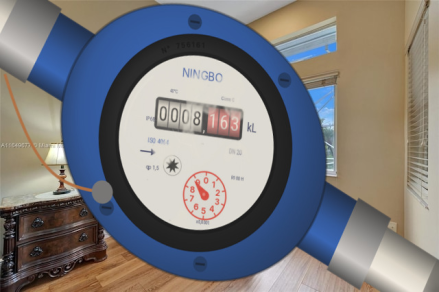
8.1638 kL
